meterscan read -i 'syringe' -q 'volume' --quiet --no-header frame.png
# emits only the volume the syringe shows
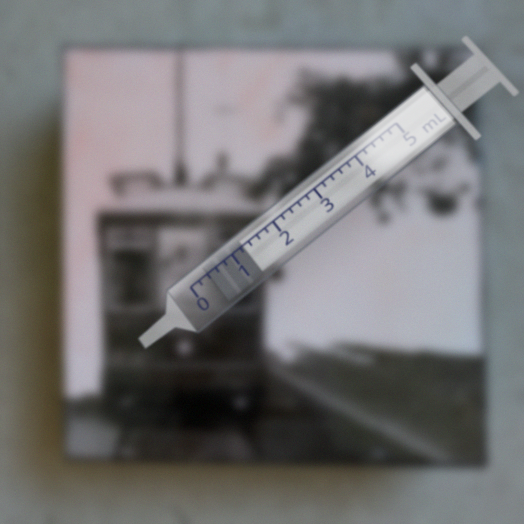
0.4 mL
